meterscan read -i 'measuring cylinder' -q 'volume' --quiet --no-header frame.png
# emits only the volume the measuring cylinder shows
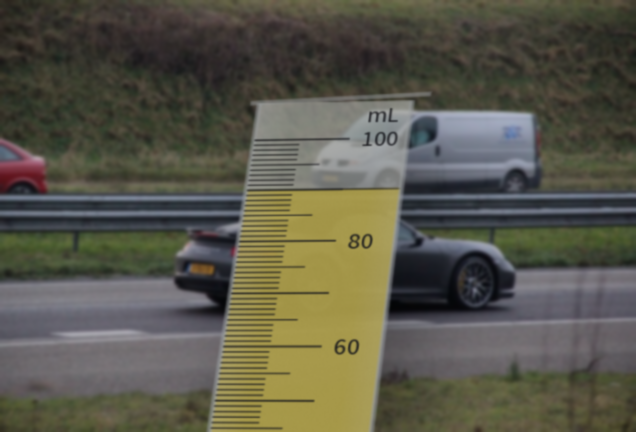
90 mL
